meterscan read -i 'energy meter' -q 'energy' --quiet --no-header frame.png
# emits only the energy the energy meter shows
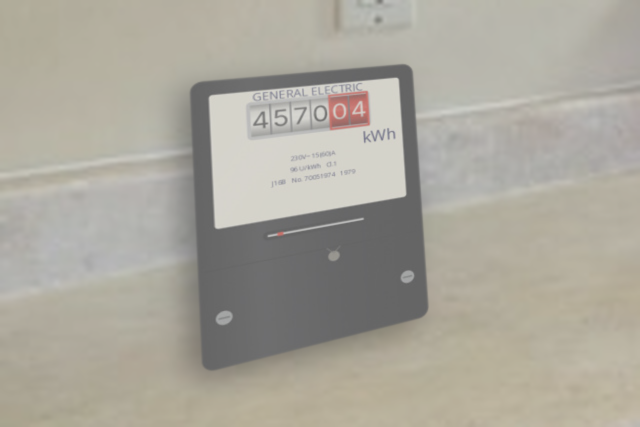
4570.04 kWh
